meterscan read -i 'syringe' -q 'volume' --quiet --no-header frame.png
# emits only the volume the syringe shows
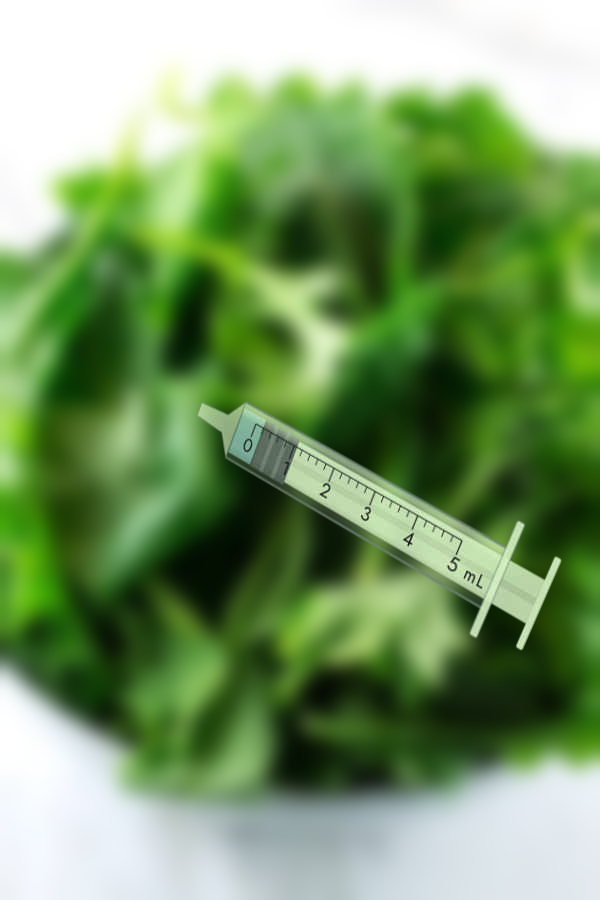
0.2 mL
